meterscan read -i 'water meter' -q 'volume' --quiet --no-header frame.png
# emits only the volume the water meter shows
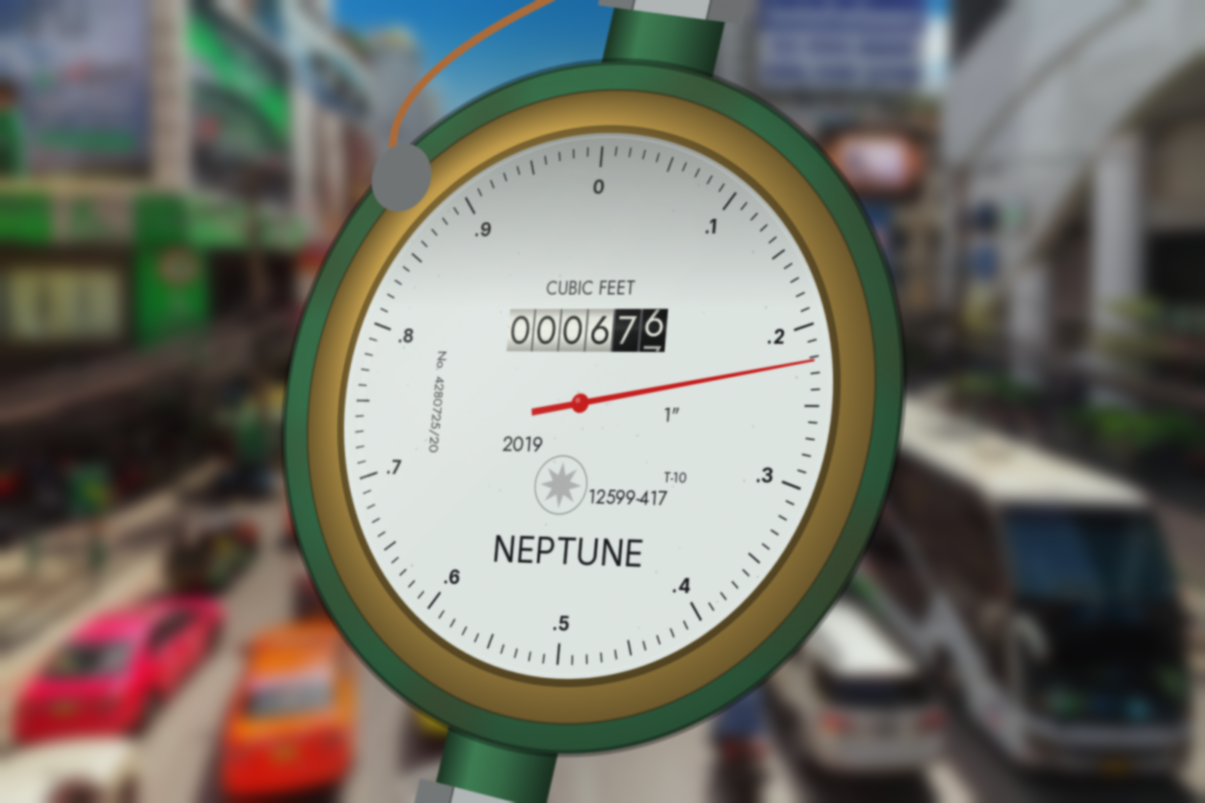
676.22 ft³
